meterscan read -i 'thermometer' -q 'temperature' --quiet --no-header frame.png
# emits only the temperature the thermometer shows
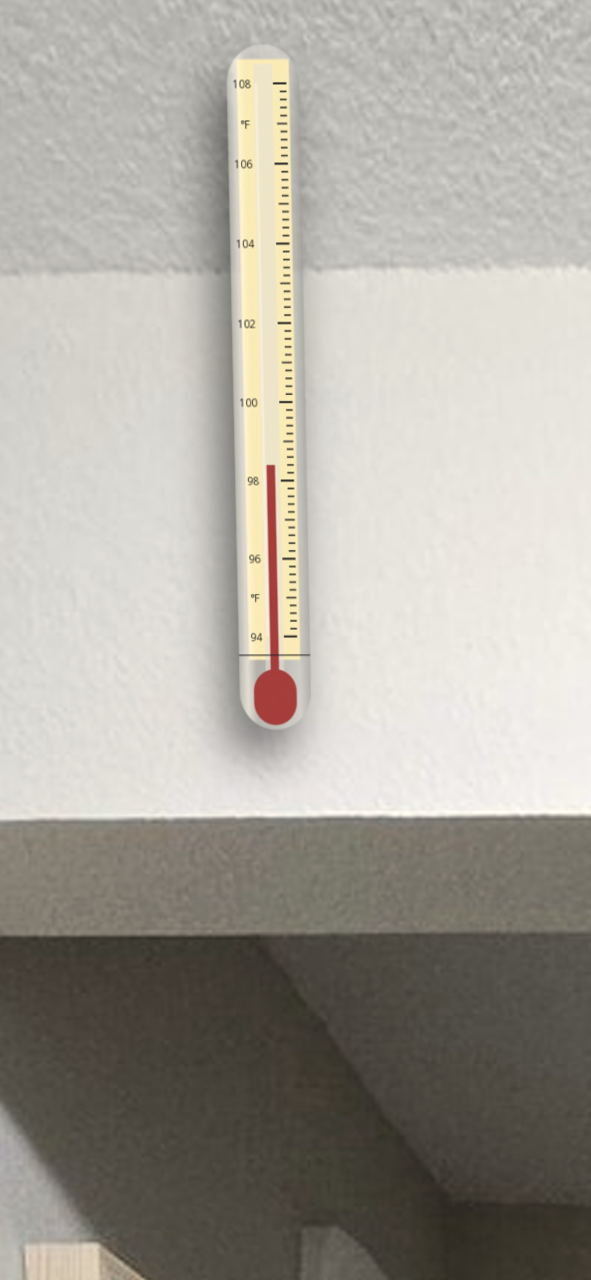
98.4 °F
